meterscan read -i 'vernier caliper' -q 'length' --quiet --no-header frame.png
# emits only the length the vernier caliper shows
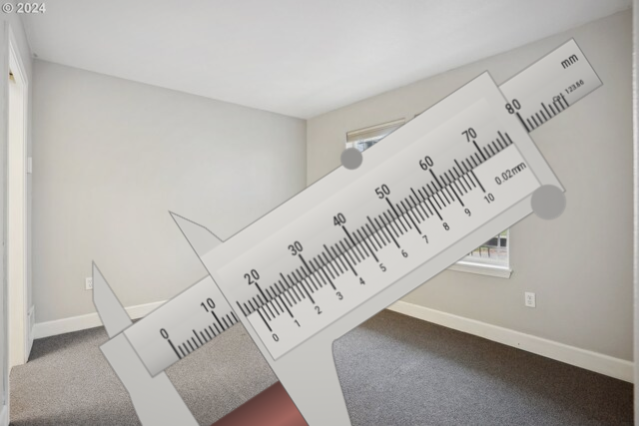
17.5 mm
